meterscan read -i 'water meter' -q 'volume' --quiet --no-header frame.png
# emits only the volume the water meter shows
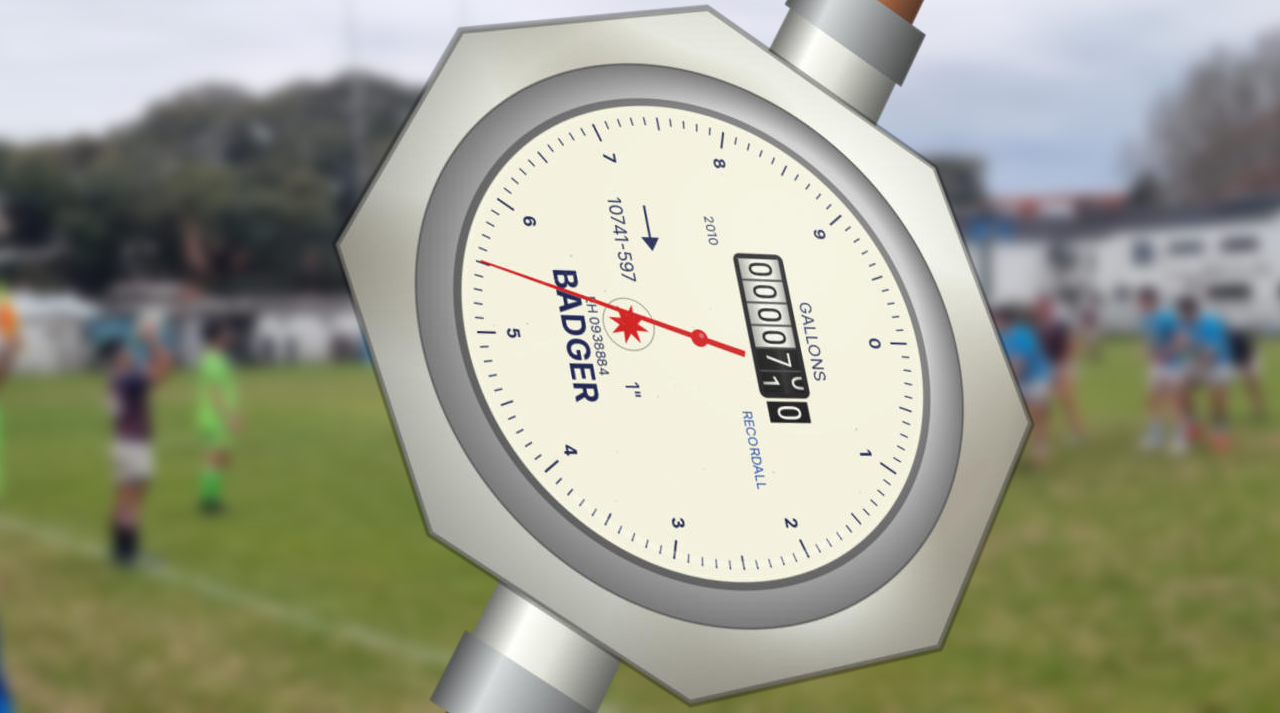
705.5 gal
